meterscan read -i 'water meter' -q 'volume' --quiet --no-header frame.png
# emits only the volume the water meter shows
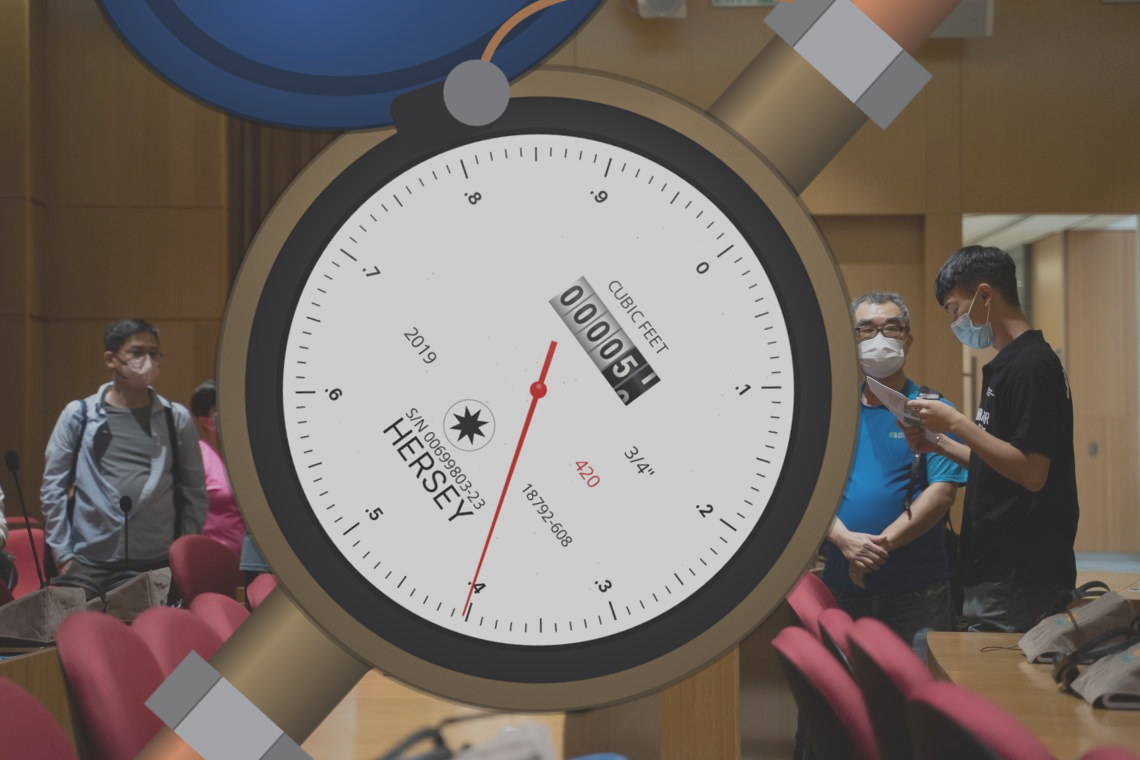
51.40 ft³
